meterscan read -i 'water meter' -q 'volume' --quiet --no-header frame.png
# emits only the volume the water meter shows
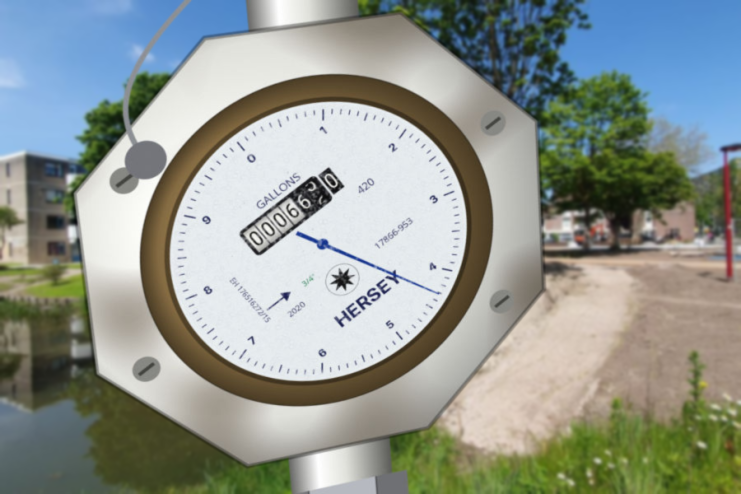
6654.3 gal
